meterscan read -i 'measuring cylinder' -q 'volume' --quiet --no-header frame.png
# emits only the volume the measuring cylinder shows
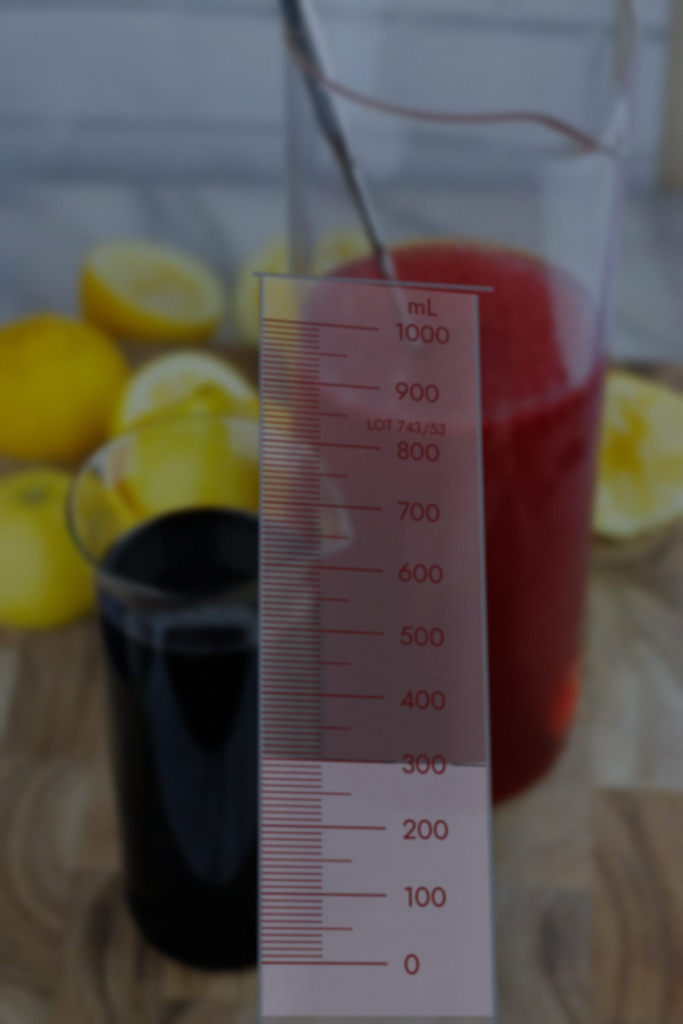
300 mL
